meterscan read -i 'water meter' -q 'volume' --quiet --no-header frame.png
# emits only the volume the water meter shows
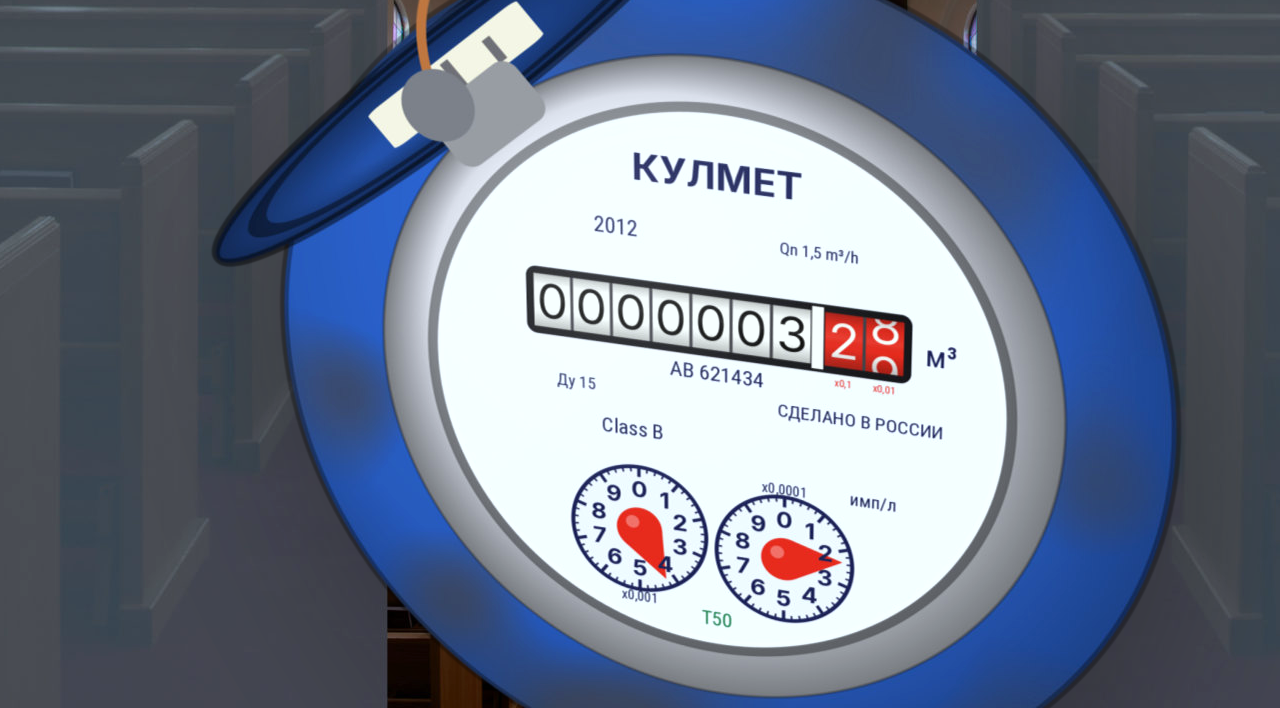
3.2842 m³
